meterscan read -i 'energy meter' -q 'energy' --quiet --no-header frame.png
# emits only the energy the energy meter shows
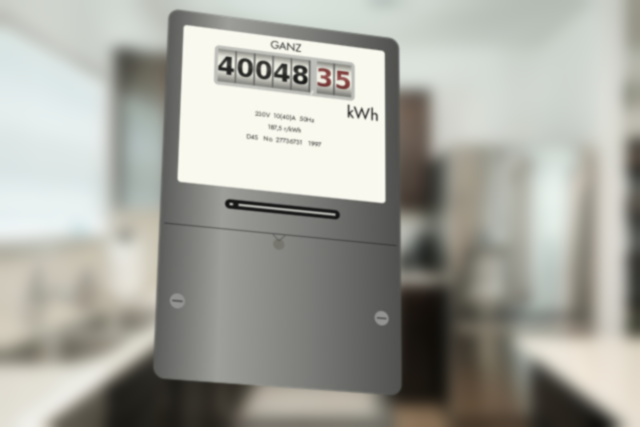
40048.35 kWh
